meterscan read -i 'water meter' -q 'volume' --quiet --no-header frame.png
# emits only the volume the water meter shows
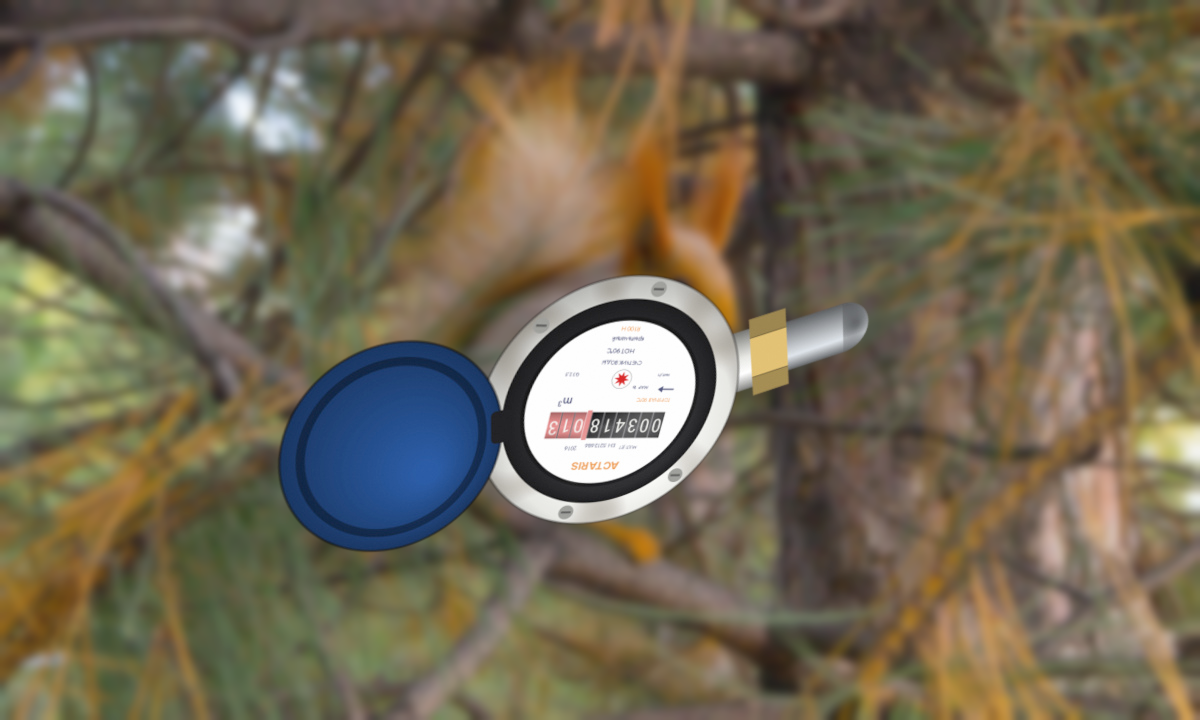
3418.013 m³
